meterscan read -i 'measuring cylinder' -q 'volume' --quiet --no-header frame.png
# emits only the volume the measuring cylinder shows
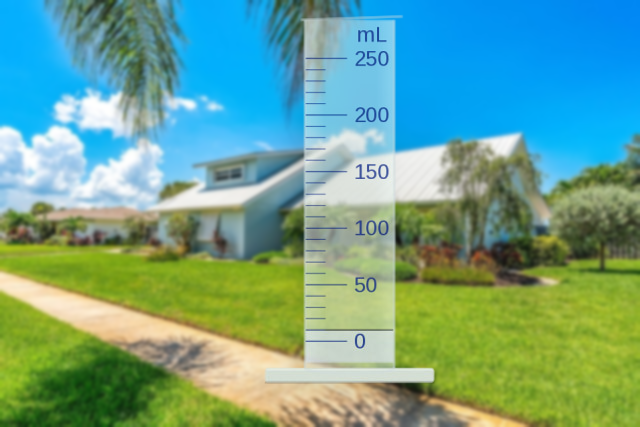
10 mL
